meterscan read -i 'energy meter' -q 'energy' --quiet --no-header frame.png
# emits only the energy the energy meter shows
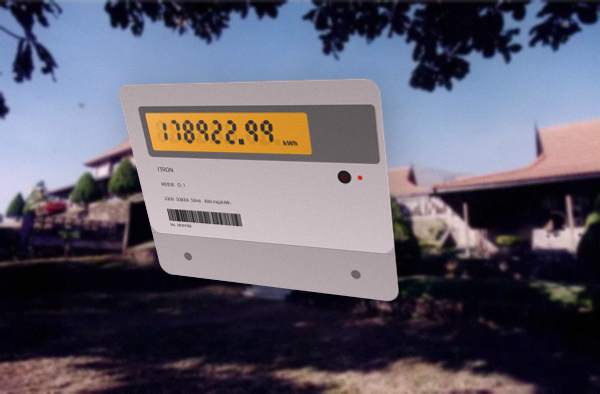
178922.99 kWh
